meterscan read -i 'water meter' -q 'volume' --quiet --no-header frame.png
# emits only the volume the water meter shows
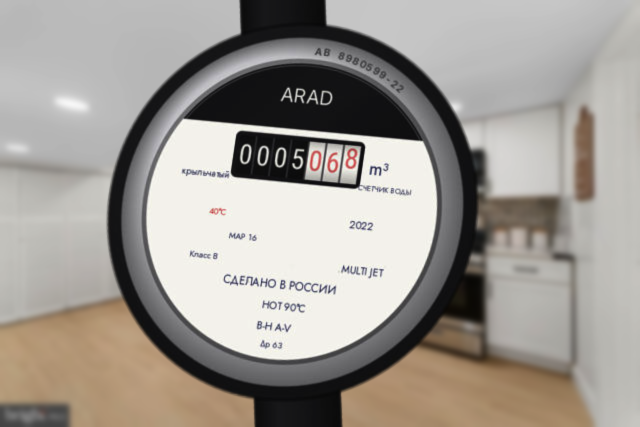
5.068 m³
